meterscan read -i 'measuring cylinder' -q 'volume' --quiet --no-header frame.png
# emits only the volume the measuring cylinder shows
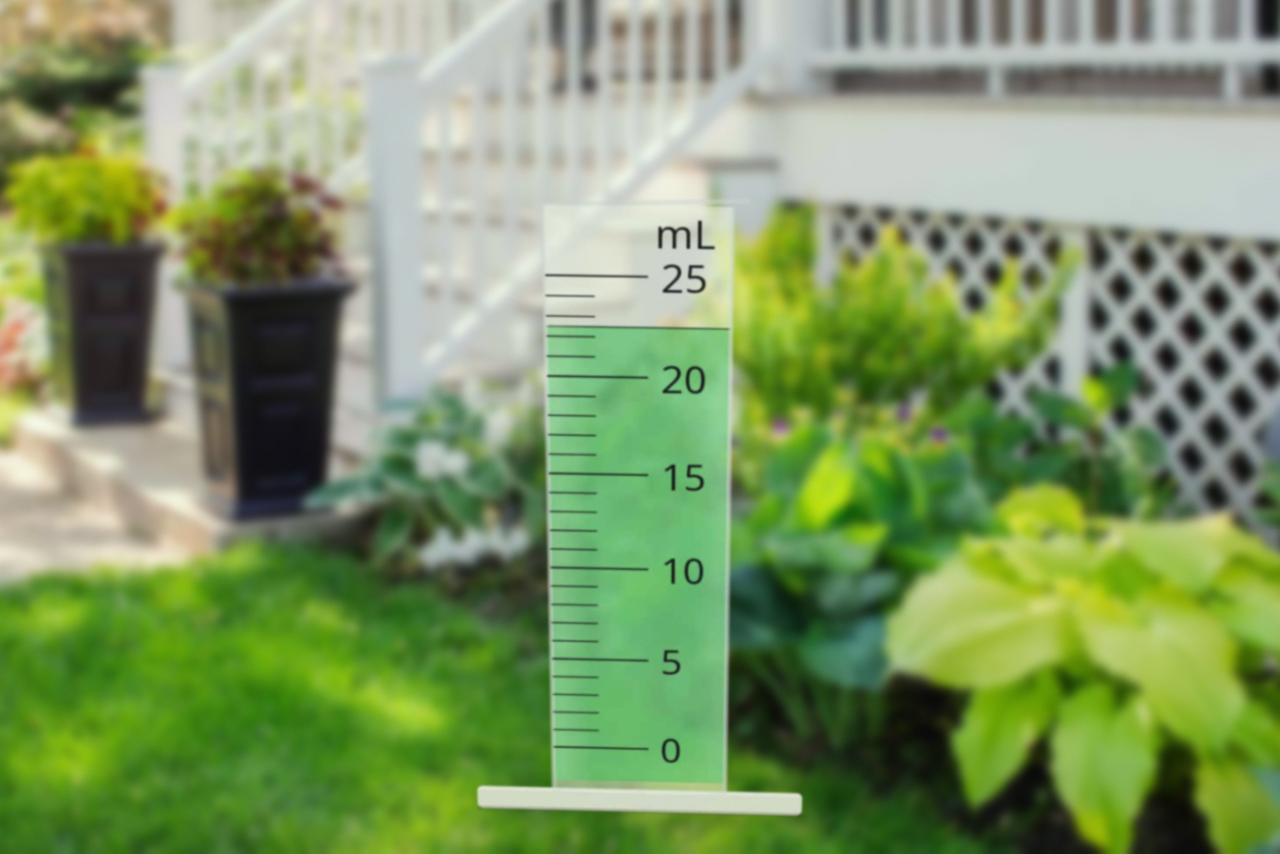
22.5 mL
